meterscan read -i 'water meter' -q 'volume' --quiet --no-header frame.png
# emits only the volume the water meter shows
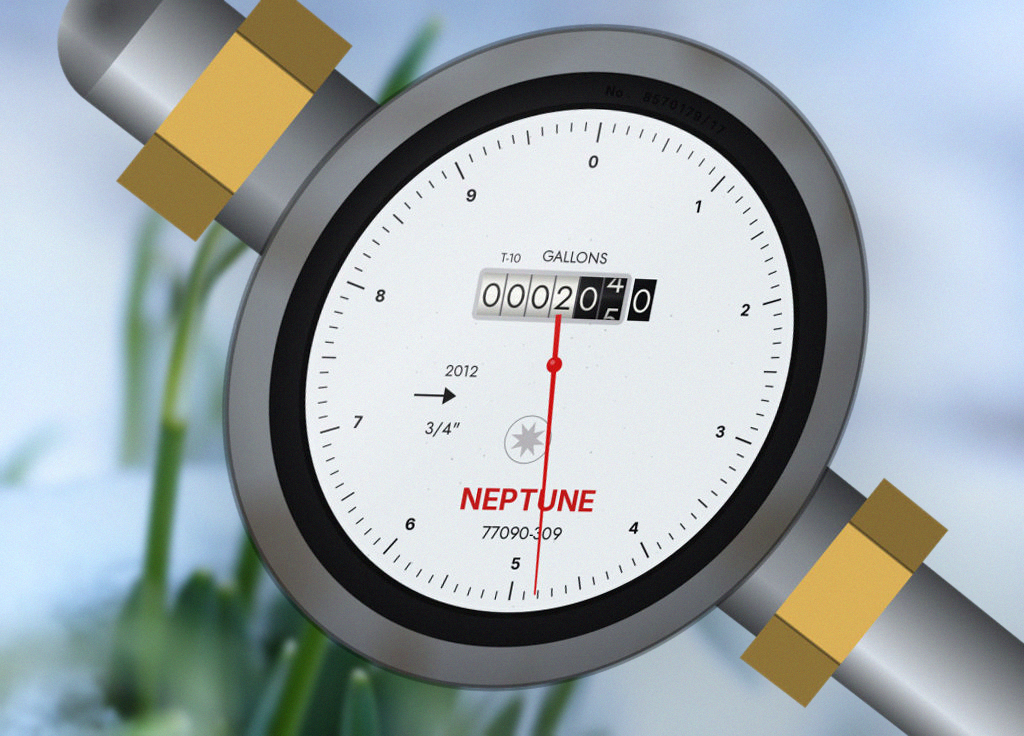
2044.8 gal
